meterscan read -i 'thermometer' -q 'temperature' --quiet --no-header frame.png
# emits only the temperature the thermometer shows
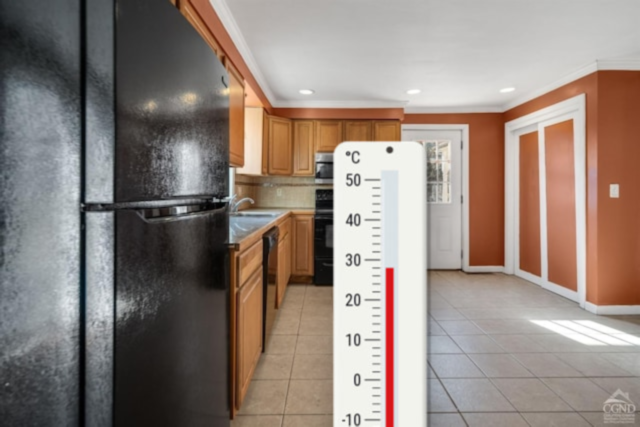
28 °C
